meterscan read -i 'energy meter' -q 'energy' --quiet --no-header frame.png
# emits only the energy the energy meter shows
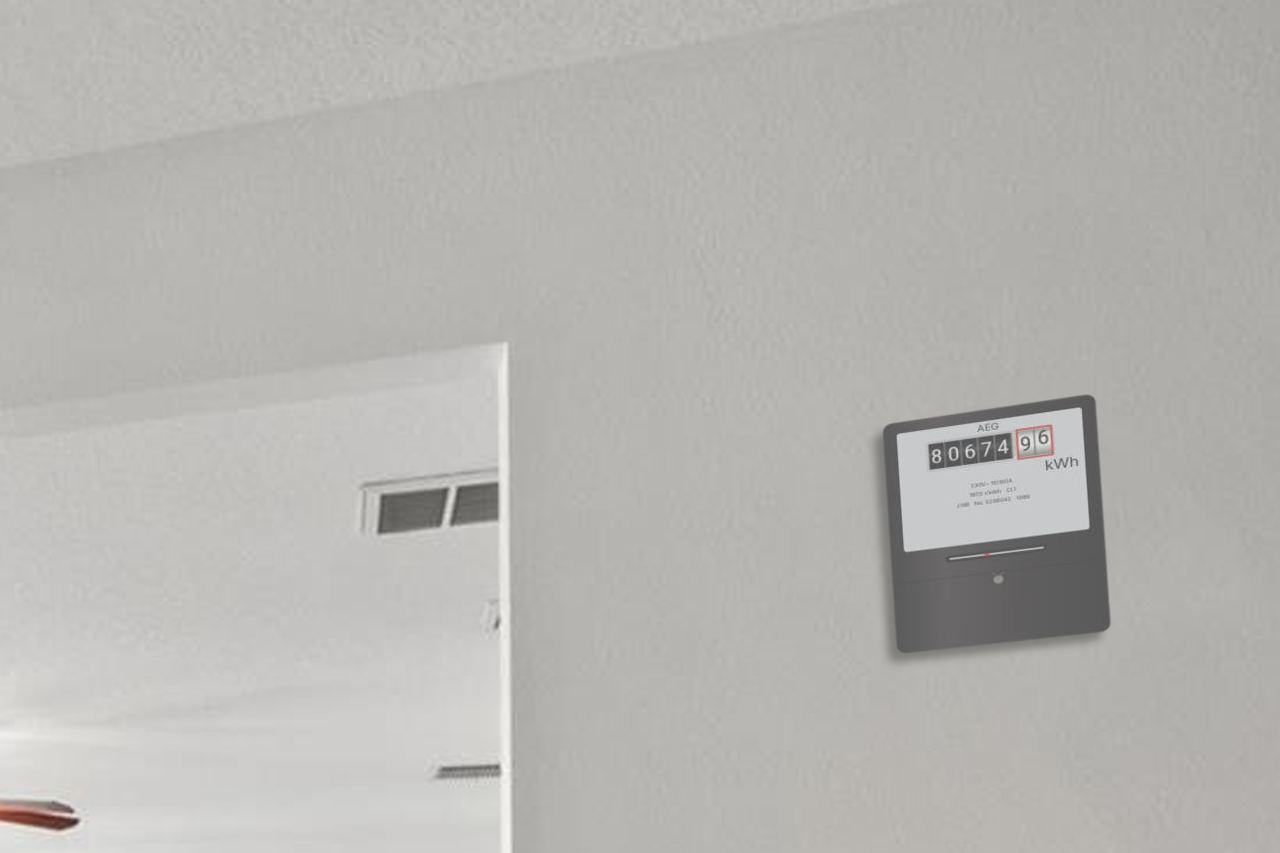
80674.96 kWh
